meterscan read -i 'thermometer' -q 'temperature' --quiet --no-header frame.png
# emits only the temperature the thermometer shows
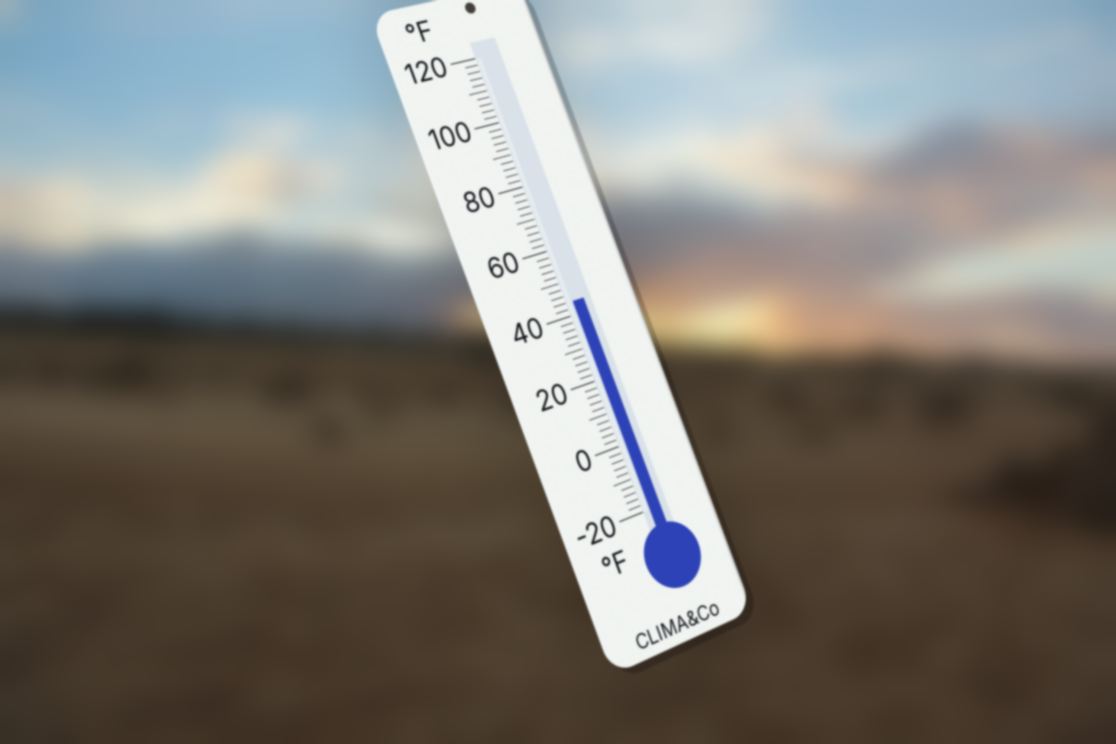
44 °F
